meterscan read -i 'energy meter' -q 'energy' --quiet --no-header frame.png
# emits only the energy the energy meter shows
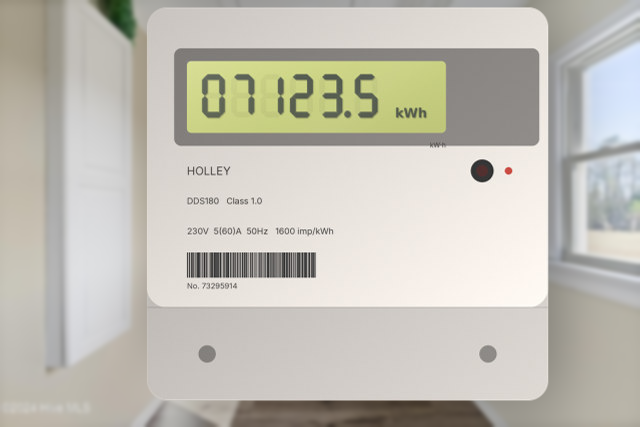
7123.5 kWh
